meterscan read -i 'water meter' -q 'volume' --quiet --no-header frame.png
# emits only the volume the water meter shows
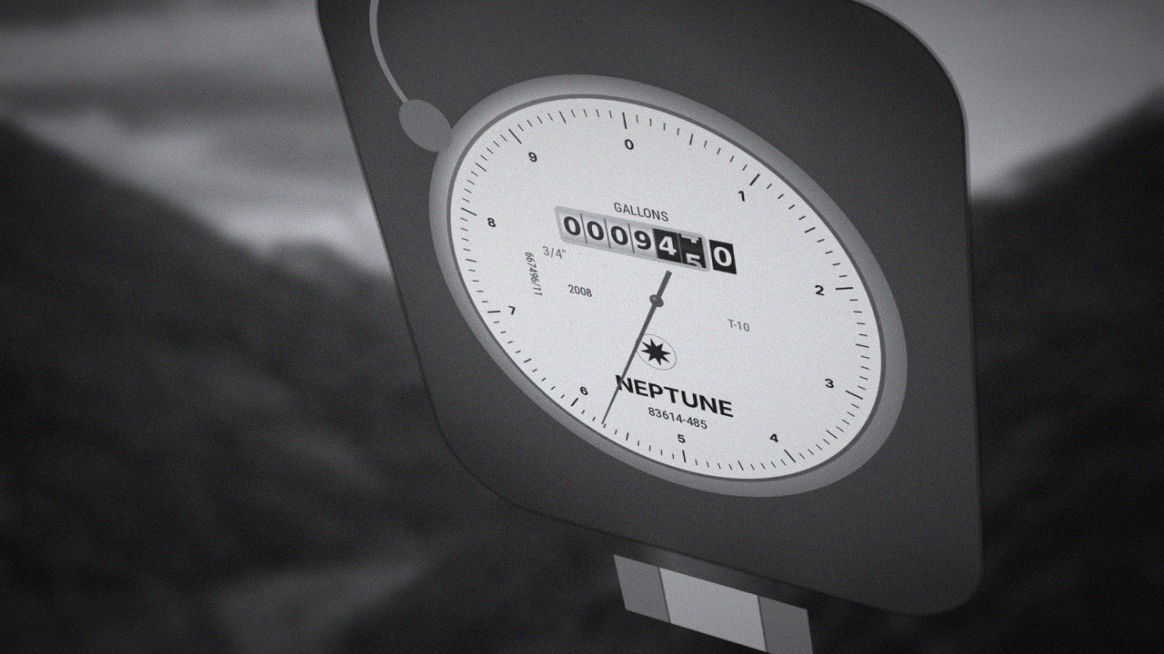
9445.7 gal
